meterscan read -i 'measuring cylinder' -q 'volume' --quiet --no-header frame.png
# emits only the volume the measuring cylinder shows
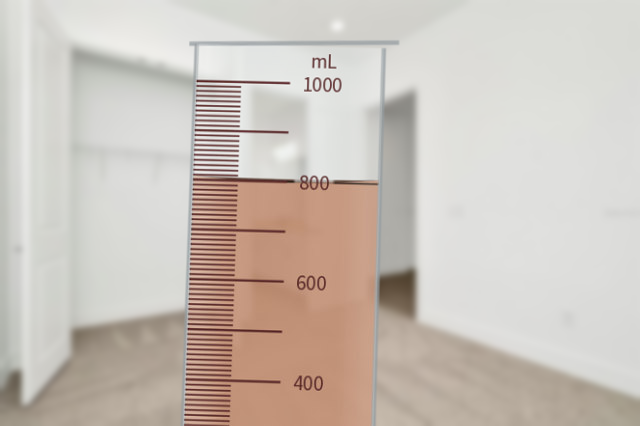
800 mL
